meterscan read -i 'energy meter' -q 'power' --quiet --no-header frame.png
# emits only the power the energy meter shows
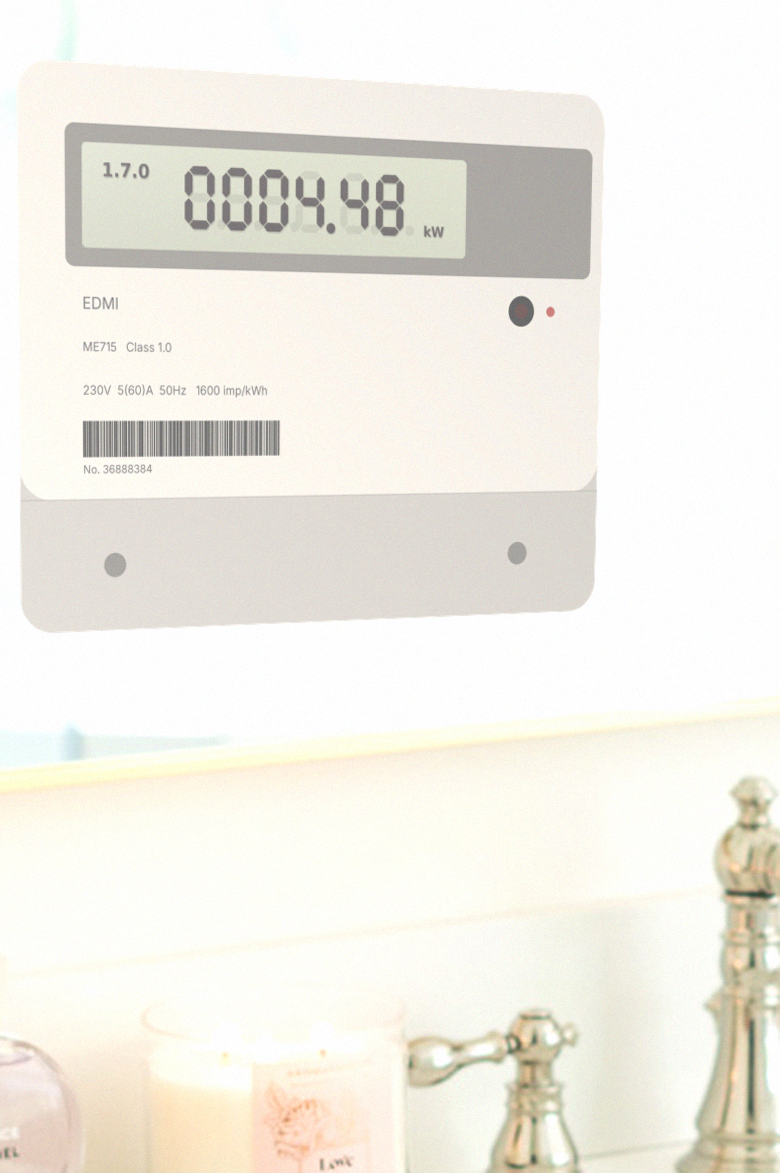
4.48 kW
